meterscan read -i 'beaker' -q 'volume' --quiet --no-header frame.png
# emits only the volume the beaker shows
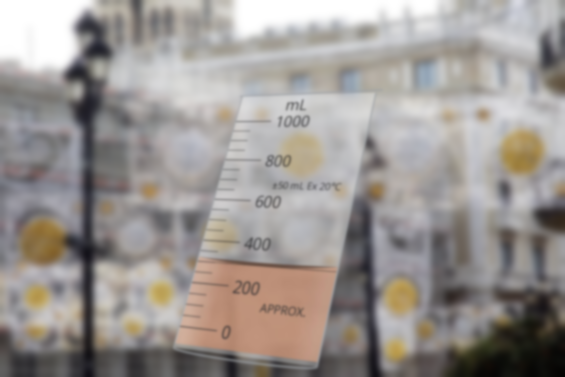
300 mL
